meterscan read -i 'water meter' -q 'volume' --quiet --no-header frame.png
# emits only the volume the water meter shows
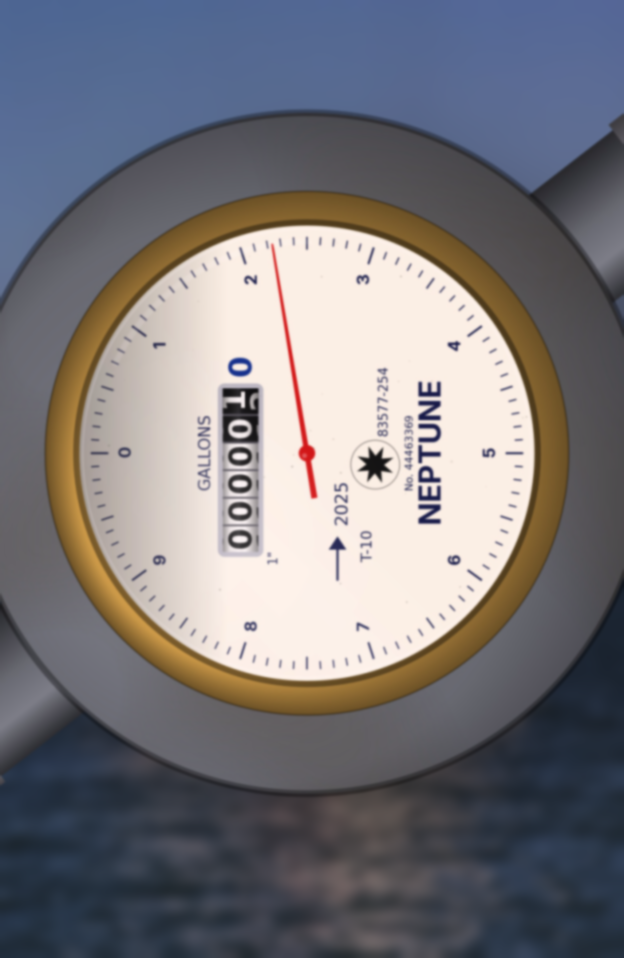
12.2 gal
